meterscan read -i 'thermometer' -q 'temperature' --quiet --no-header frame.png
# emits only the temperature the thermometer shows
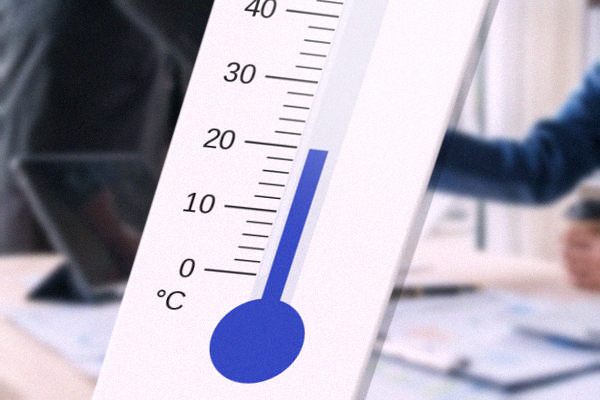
20 °C
